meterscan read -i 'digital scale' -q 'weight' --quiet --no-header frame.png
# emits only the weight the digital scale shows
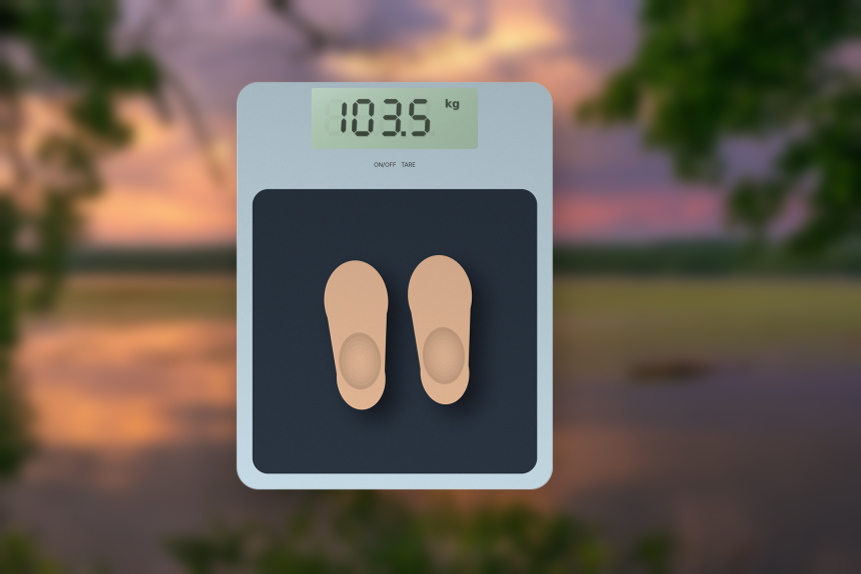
103.5 kg
